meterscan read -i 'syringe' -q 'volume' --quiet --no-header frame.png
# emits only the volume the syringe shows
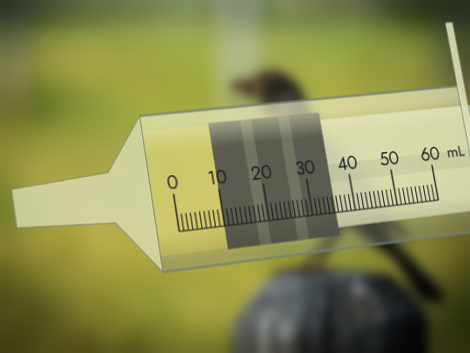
10 mL
